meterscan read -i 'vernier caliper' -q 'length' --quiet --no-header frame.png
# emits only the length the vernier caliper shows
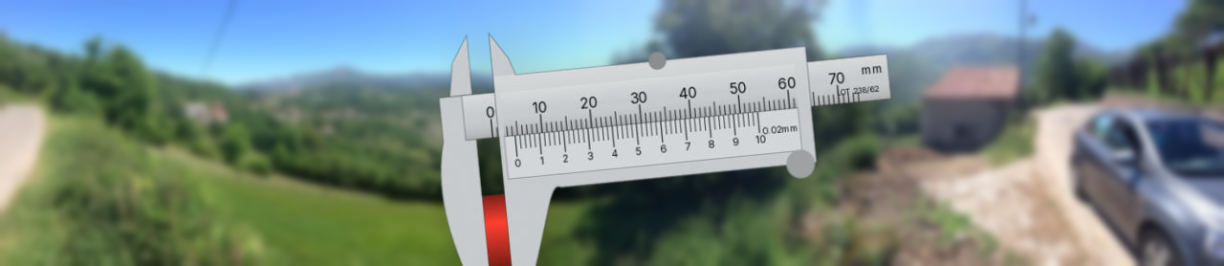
4.5 mm
